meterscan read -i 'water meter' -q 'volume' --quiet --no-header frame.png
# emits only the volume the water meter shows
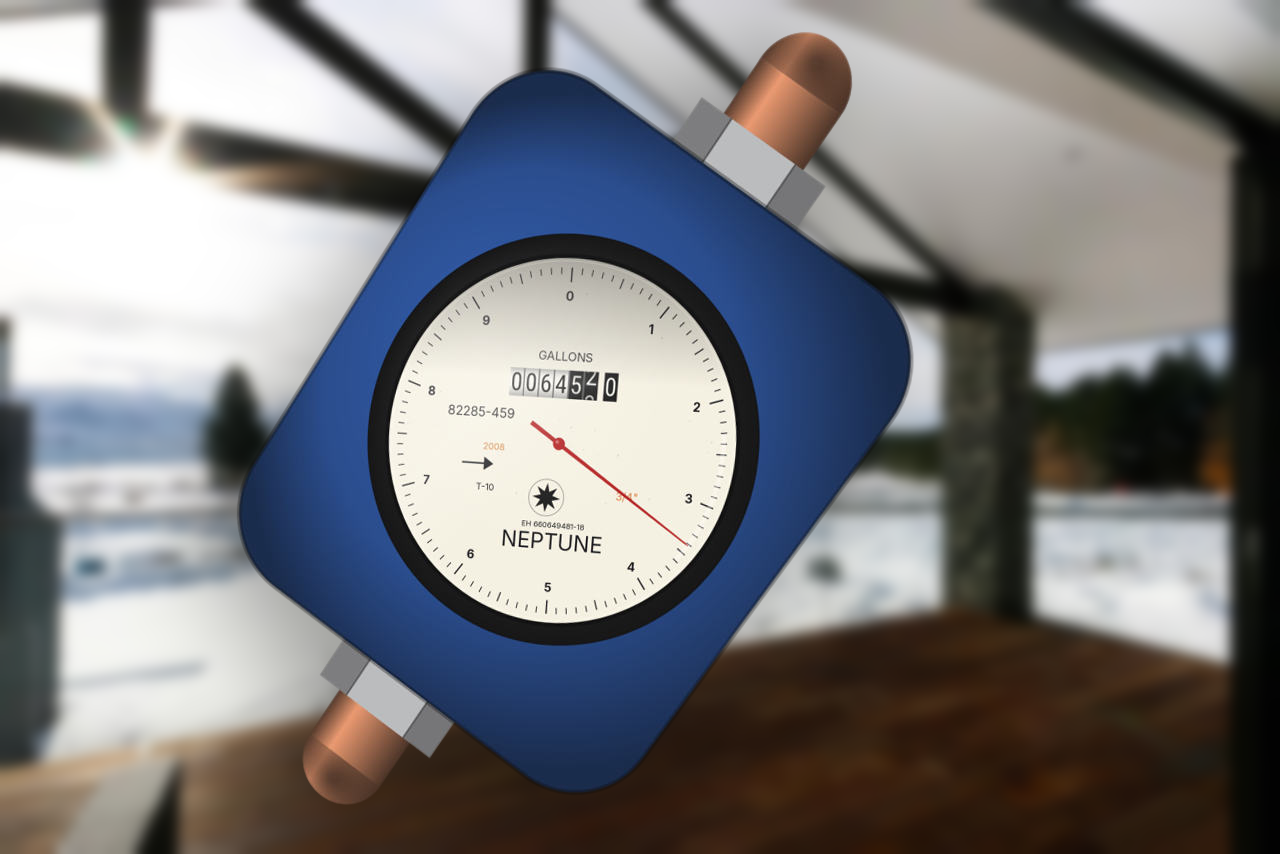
64523.4 gal
